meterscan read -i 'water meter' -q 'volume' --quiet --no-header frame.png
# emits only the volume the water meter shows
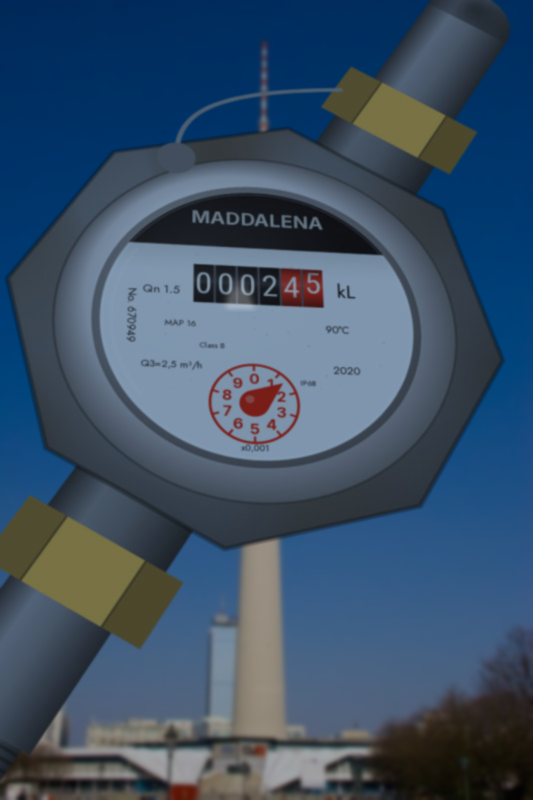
2.451 kL
